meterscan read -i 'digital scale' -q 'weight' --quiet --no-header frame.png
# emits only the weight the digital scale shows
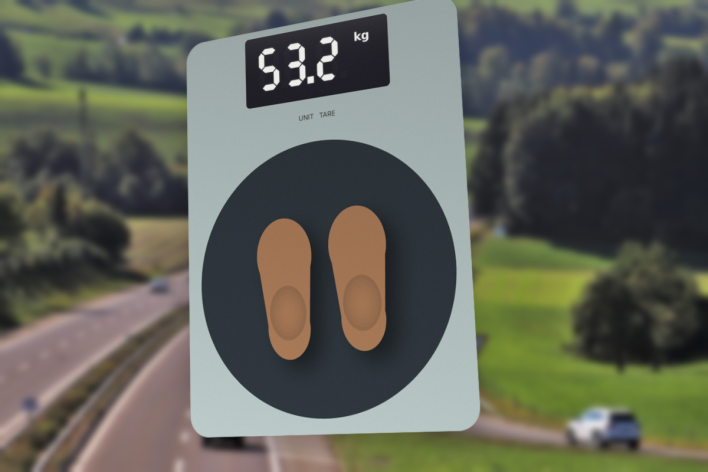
53.2 kg
